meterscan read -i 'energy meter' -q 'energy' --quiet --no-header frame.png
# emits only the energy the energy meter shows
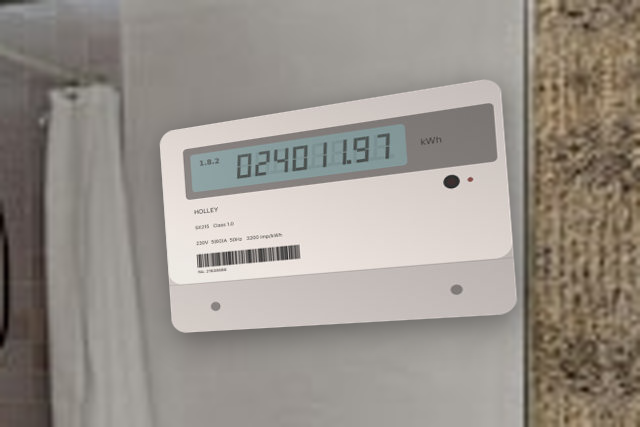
24011.97 kWh
